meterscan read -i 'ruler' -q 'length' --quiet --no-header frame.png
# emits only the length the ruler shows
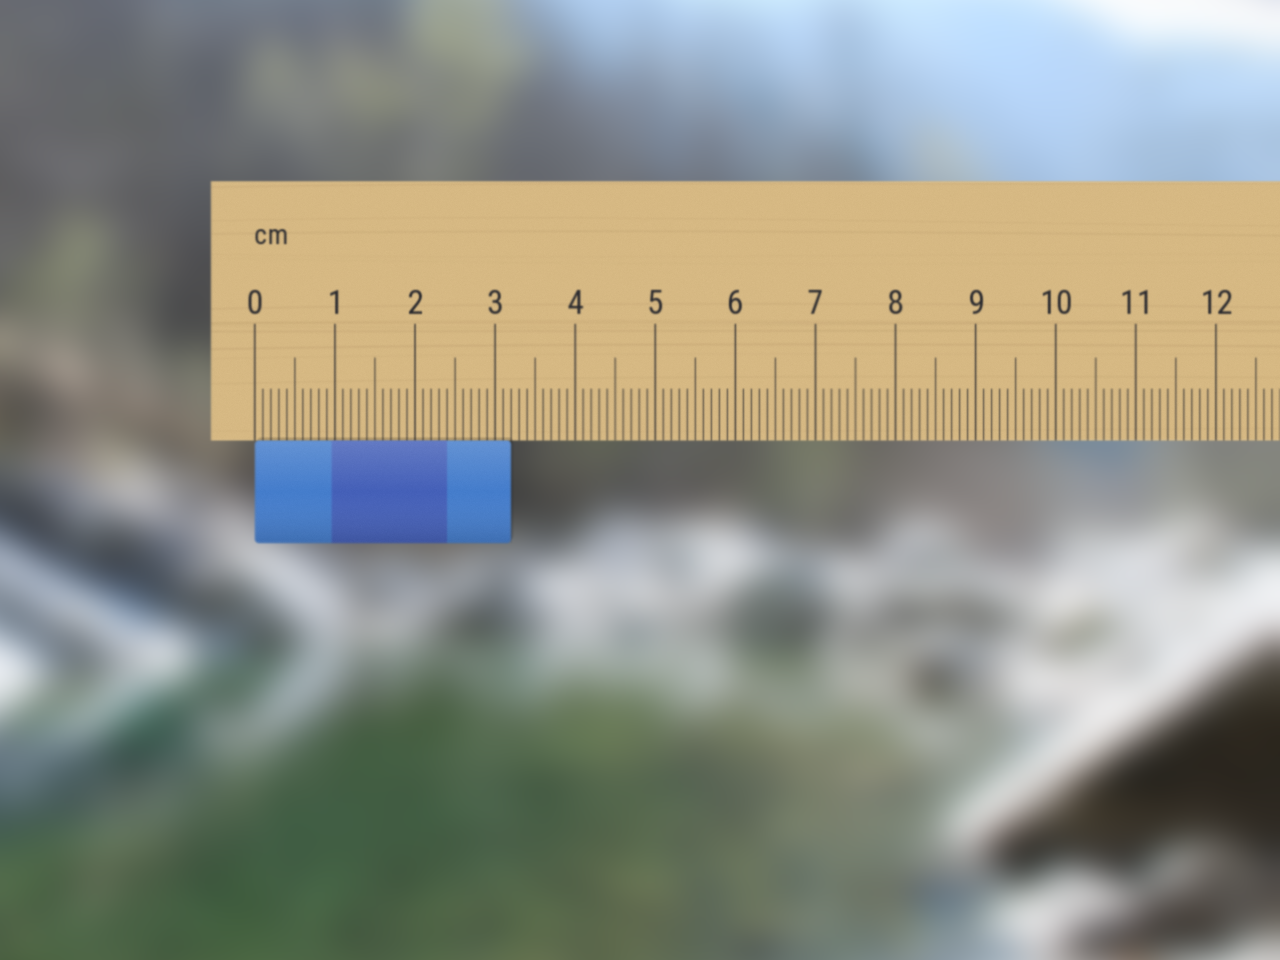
3.2 cm
